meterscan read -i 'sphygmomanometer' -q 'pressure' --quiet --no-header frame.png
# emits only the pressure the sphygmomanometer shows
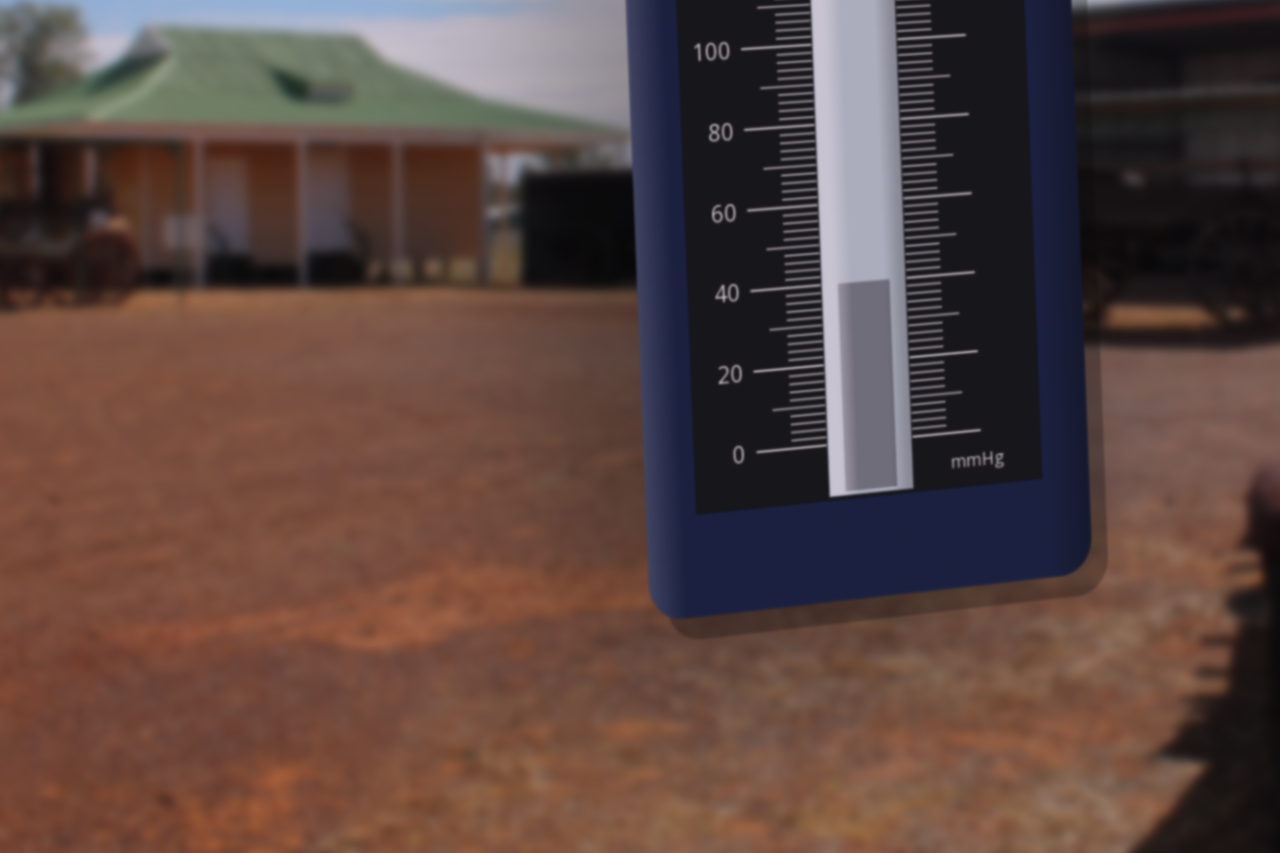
40 mmHg
